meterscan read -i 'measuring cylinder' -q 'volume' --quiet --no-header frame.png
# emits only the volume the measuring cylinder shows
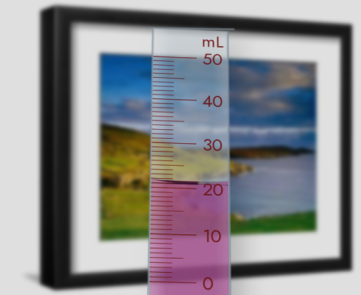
21 mL
